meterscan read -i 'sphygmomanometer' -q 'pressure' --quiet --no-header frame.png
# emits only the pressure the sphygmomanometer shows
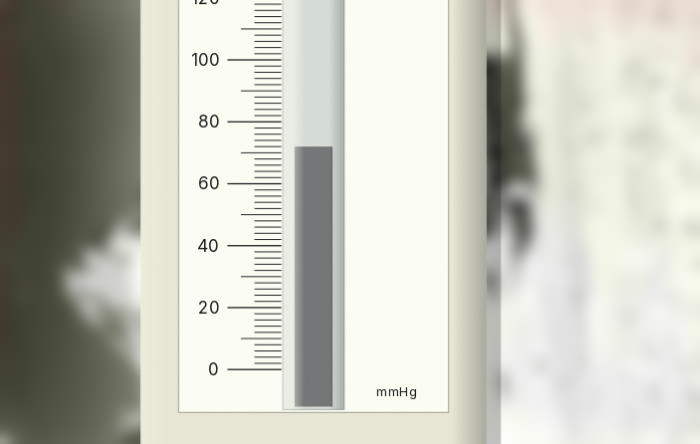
72 mmHg
